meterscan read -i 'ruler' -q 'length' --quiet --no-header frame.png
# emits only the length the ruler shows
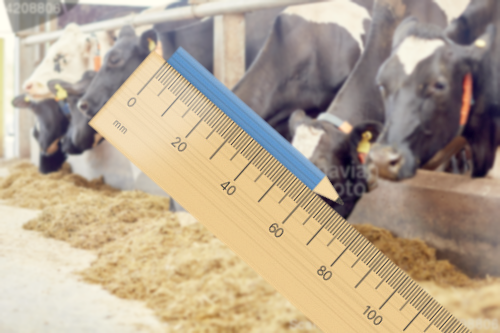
70 mm
